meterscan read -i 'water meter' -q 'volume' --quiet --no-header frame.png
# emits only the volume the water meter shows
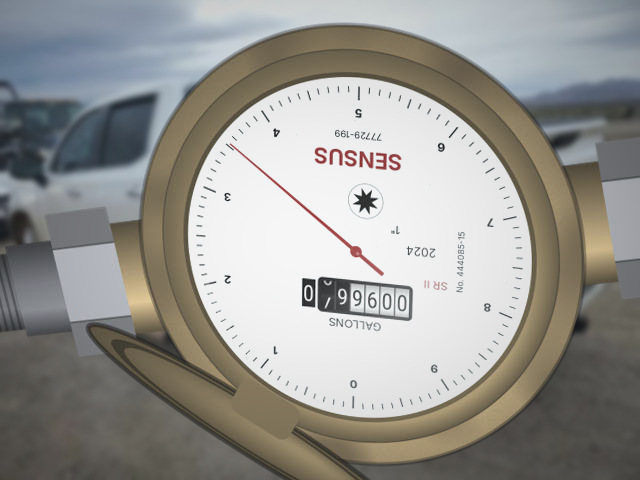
96673.5 gal
